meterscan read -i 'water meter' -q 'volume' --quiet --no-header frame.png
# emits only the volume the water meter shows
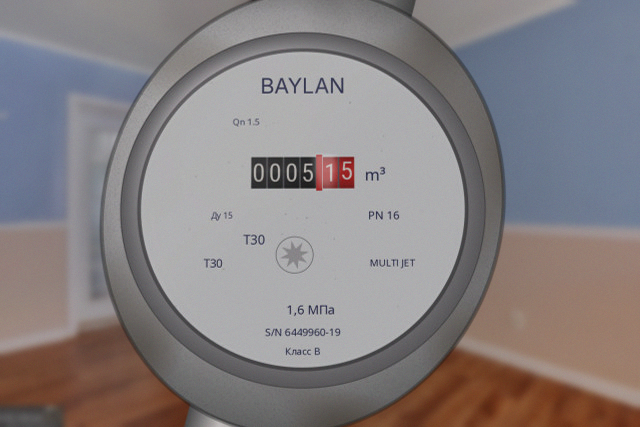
5.15 m³
